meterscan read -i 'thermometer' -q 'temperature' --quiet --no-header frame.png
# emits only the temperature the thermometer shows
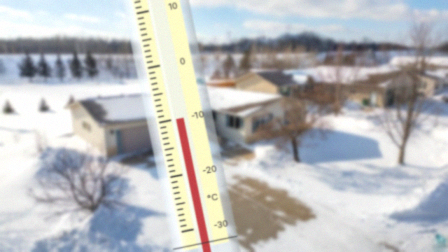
-10 °C
